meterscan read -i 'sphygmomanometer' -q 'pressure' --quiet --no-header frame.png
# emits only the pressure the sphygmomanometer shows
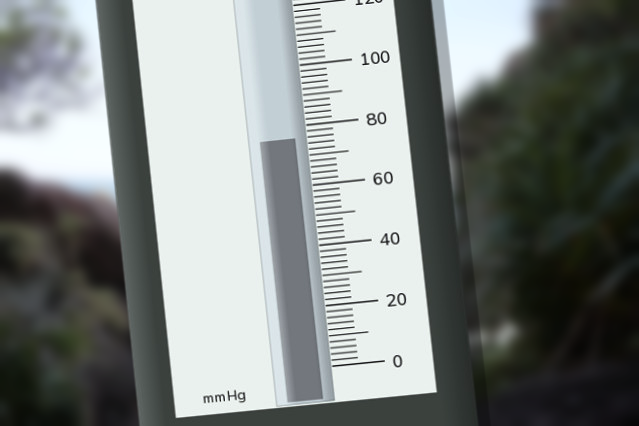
76 mmHg
